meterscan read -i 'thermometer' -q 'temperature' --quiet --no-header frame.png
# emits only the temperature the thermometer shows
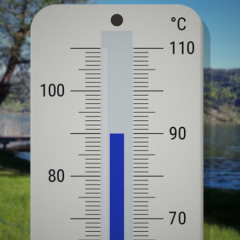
90 °C
